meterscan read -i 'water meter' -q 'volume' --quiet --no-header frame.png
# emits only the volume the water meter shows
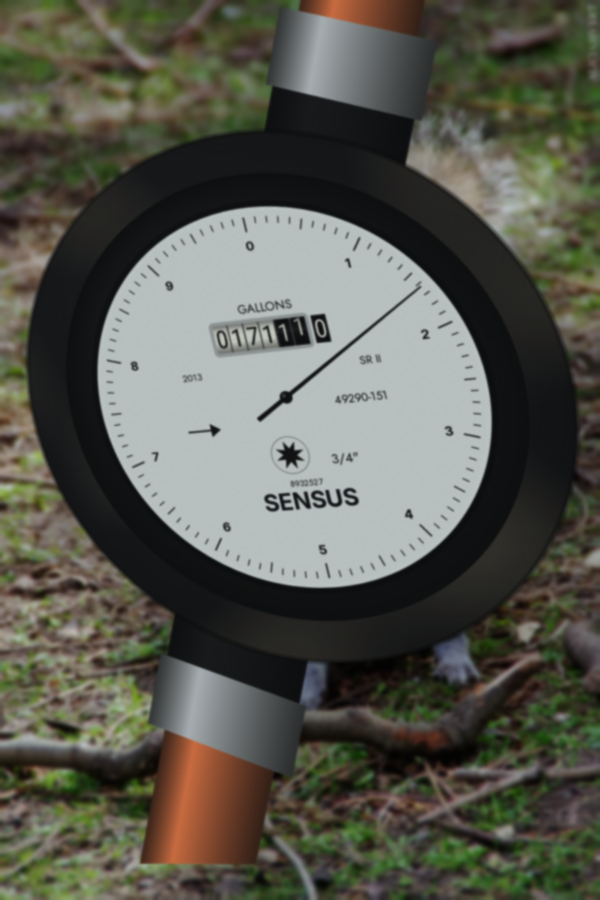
171111.6 gal
